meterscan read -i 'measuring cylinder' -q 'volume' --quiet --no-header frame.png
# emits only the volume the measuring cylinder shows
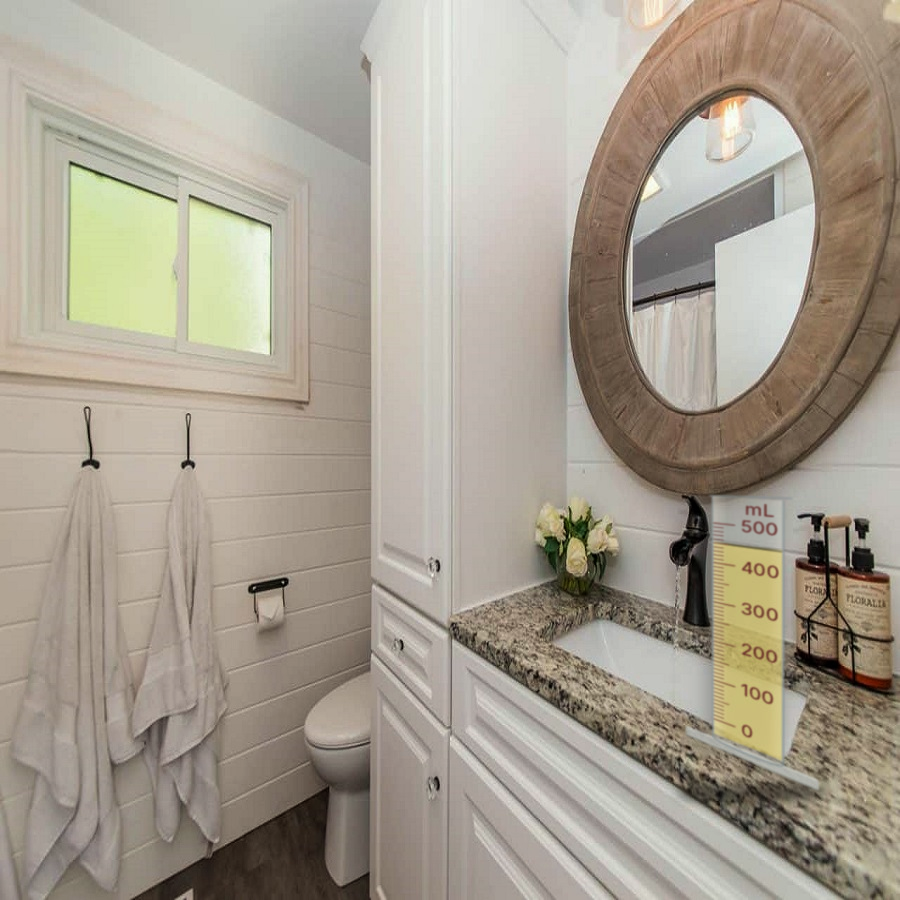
450 mL
